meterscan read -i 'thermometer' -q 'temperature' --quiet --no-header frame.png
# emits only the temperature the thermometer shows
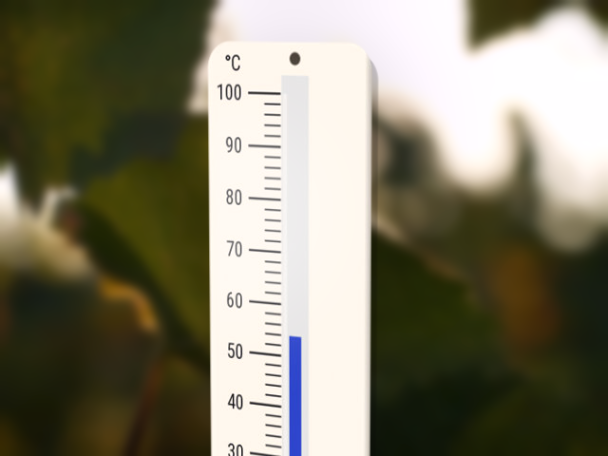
54 °C
